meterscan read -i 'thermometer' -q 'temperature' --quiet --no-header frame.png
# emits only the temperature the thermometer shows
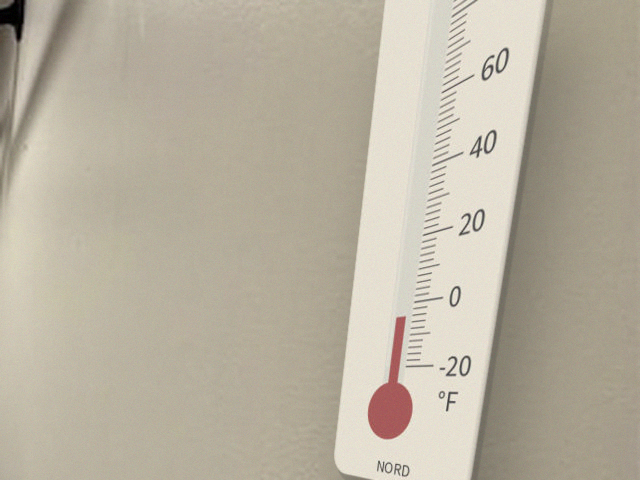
-4 °F
